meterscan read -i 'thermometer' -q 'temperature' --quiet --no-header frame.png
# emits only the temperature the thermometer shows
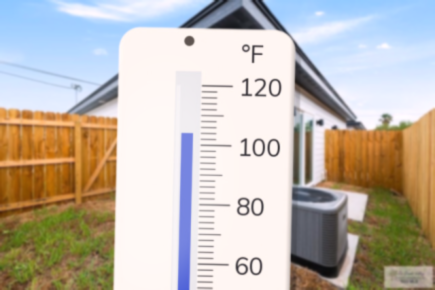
104 °F
